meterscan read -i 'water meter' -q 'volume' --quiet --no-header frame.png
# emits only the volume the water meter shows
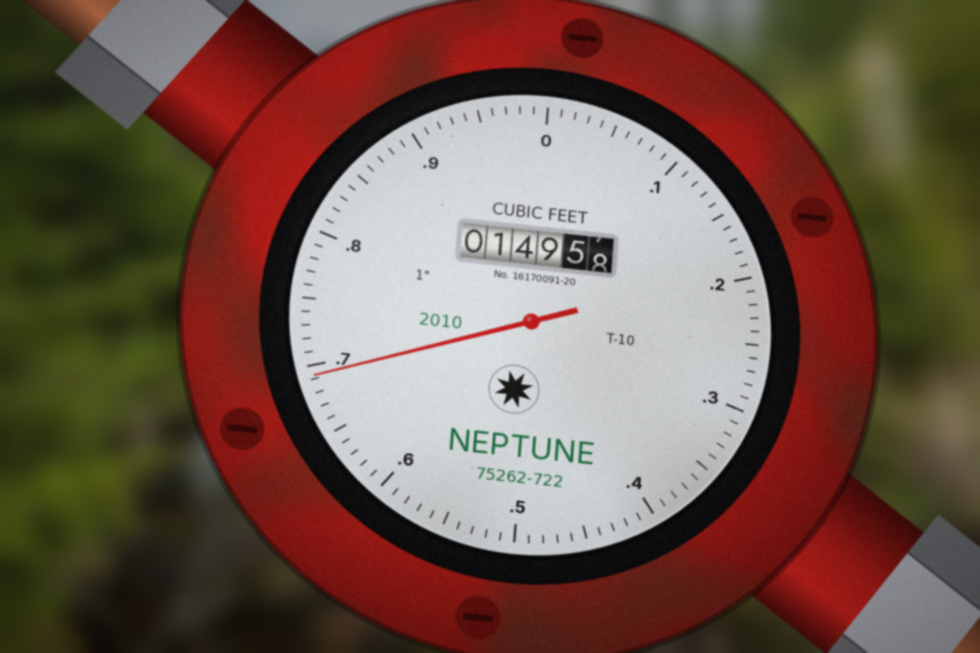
14957.69 ft³
